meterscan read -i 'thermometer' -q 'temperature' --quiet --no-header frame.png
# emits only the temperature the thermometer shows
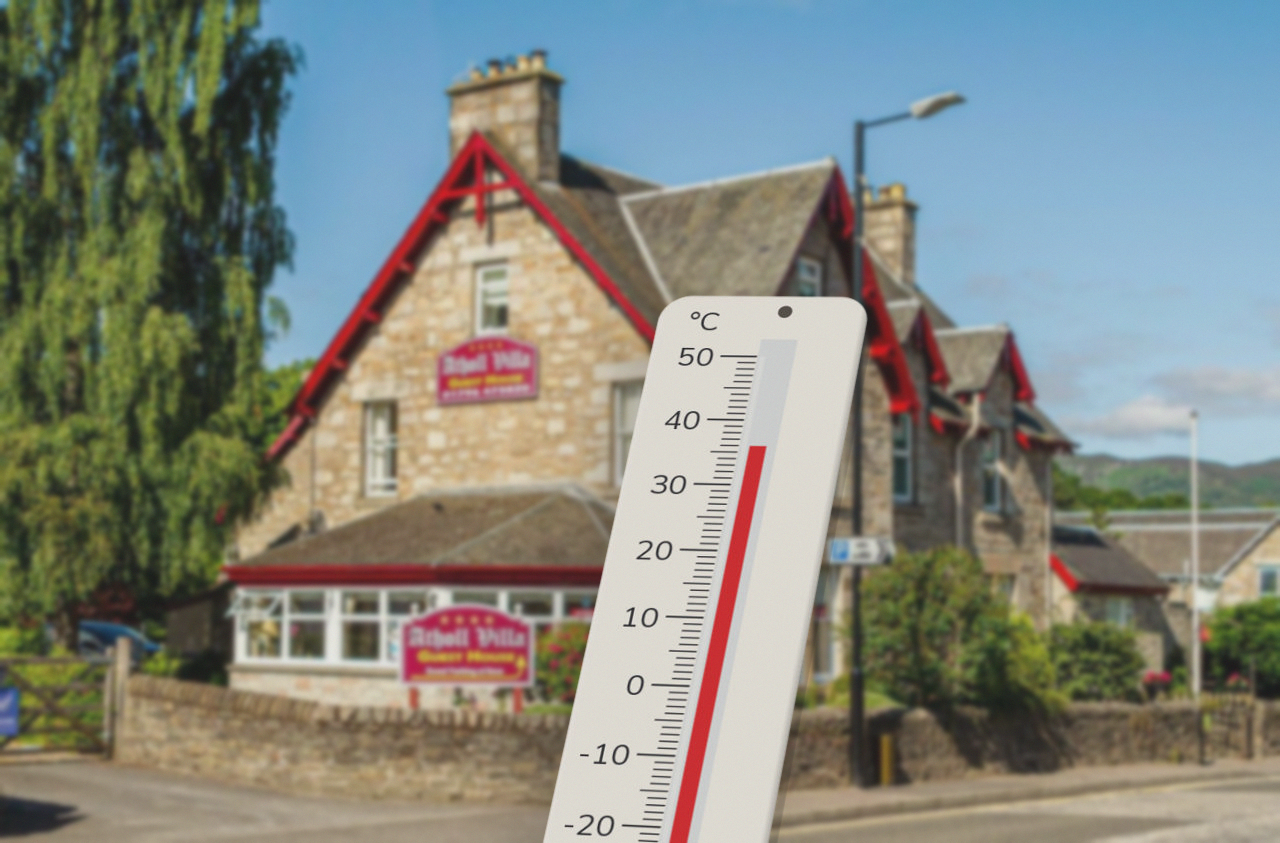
36 °C
